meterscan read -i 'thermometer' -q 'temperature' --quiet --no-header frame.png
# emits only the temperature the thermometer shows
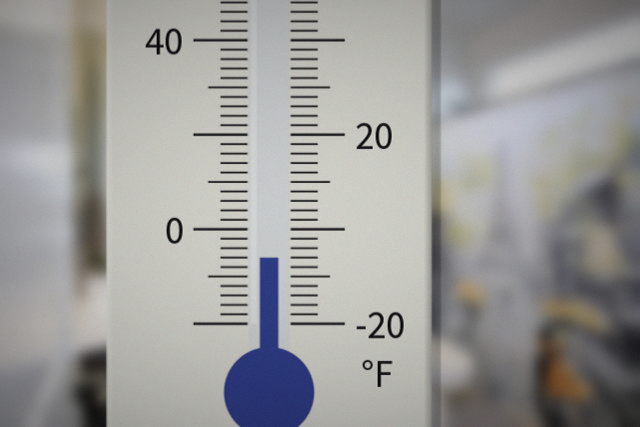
-6 °F
